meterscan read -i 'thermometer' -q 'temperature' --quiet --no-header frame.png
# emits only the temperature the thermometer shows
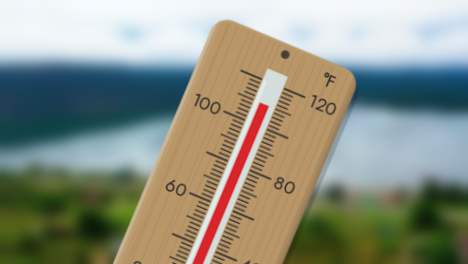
110 °F
